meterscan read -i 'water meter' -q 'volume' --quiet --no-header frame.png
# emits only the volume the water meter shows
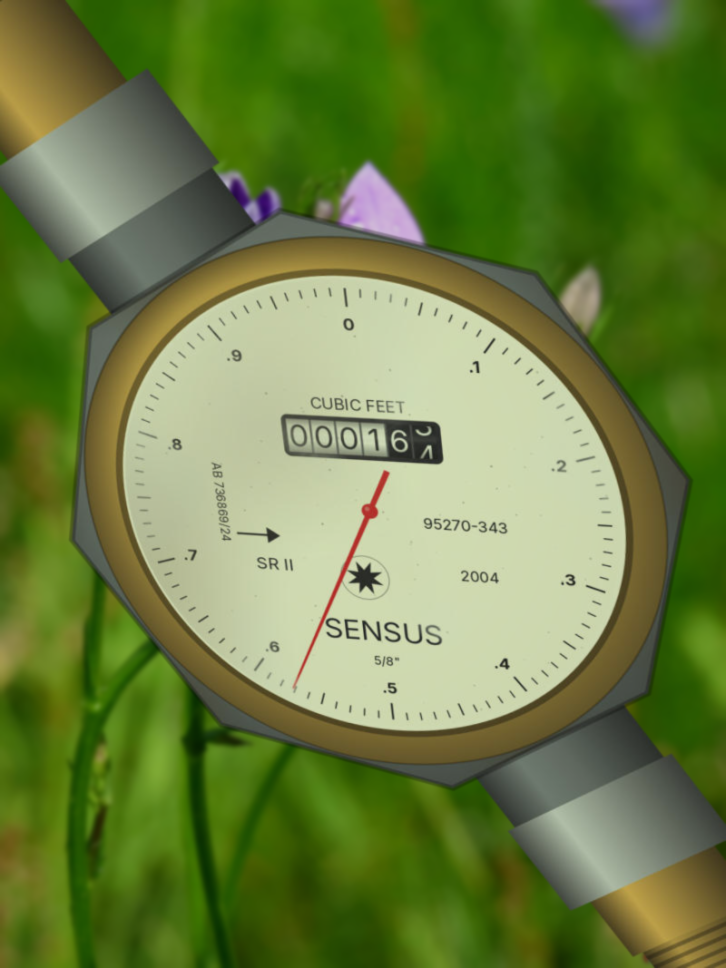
163.57 ft³
